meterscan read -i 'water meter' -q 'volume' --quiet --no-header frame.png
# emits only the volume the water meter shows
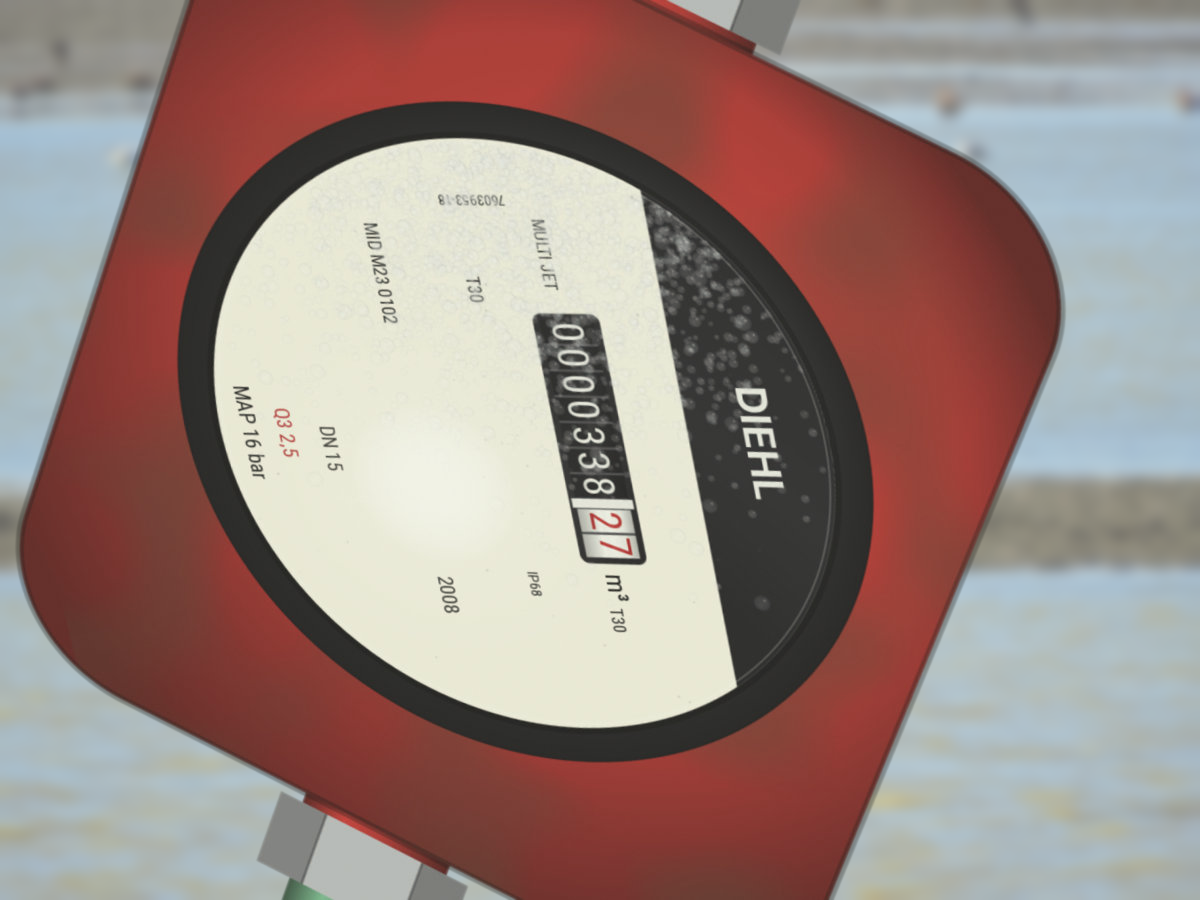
338.27 m³
